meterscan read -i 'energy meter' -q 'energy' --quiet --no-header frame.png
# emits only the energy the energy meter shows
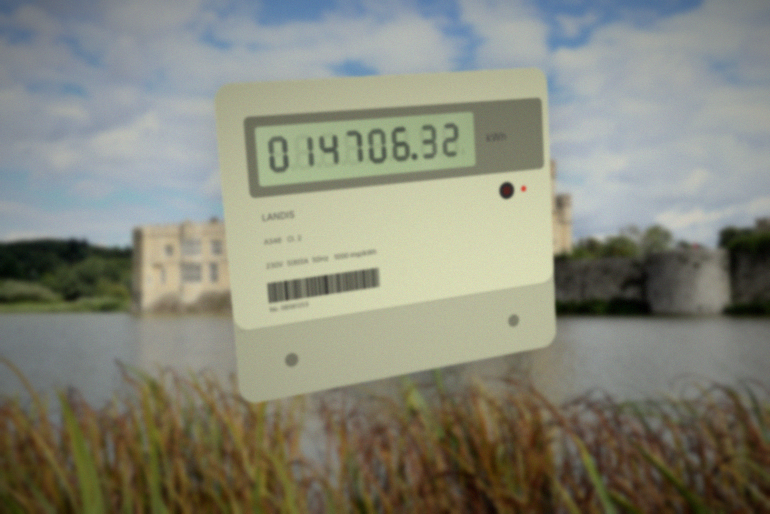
14706.32 kWh
